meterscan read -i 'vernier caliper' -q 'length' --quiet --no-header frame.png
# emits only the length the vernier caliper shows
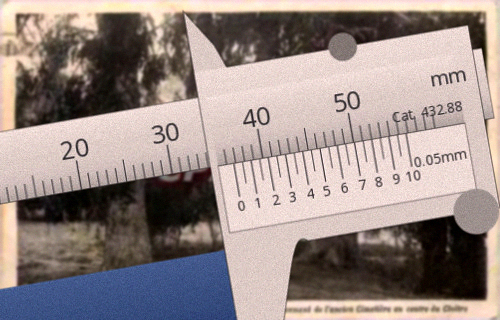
36.8 mm
